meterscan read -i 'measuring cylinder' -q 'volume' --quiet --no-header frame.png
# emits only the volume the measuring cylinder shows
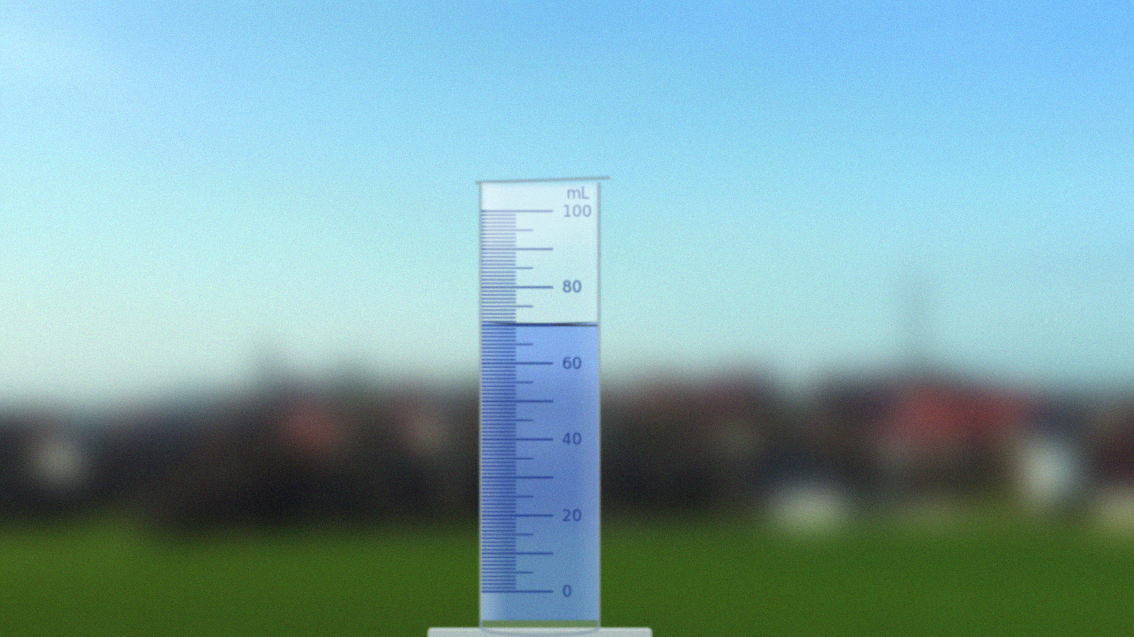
70 mL
